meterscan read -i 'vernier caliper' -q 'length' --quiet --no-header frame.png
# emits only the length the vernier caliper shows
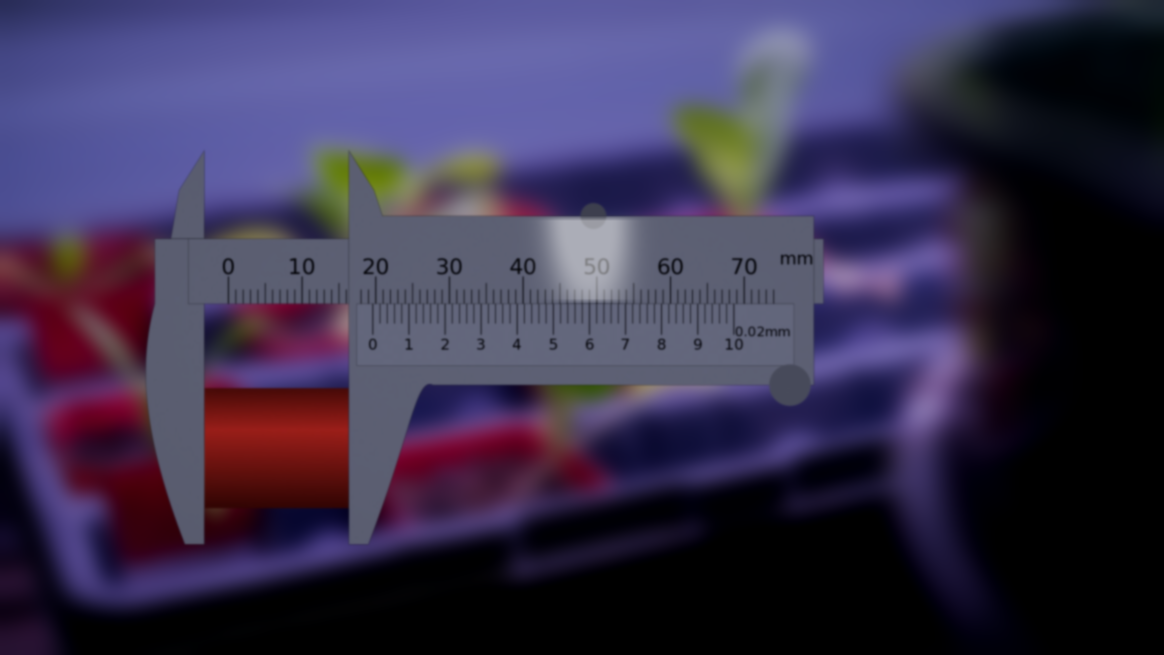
19.6 mm
